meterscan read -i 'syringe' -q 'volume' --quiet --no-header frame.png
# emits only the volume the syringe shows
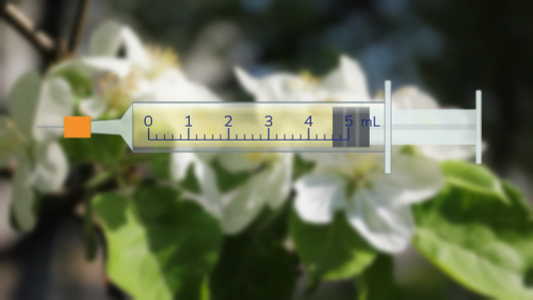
4.6 mL
